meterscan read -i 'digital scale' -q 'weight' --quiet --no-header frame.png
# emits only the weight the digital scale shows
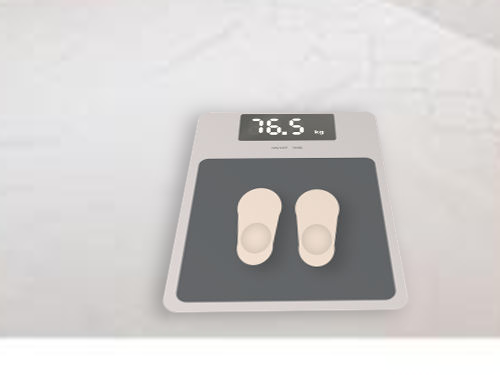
76.5 kg
